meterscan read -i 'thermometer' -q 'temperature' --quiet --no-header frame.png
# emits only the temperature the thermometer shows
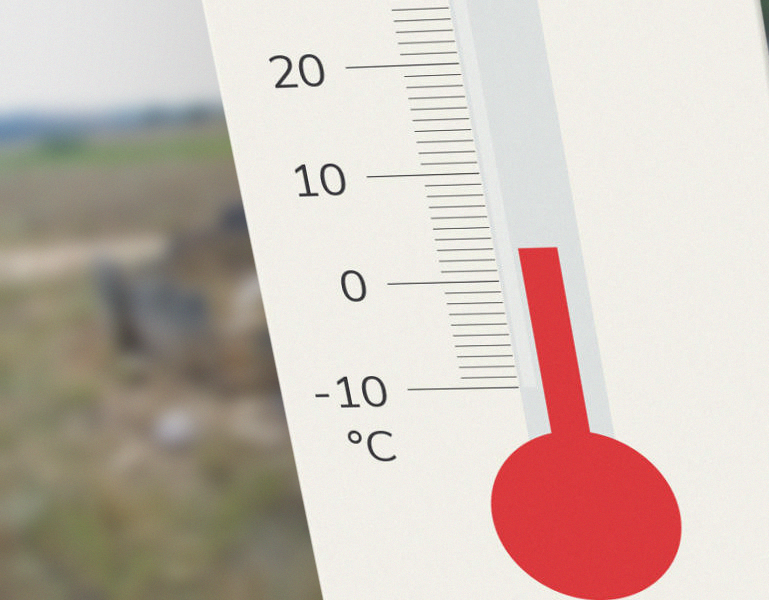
3 °C
